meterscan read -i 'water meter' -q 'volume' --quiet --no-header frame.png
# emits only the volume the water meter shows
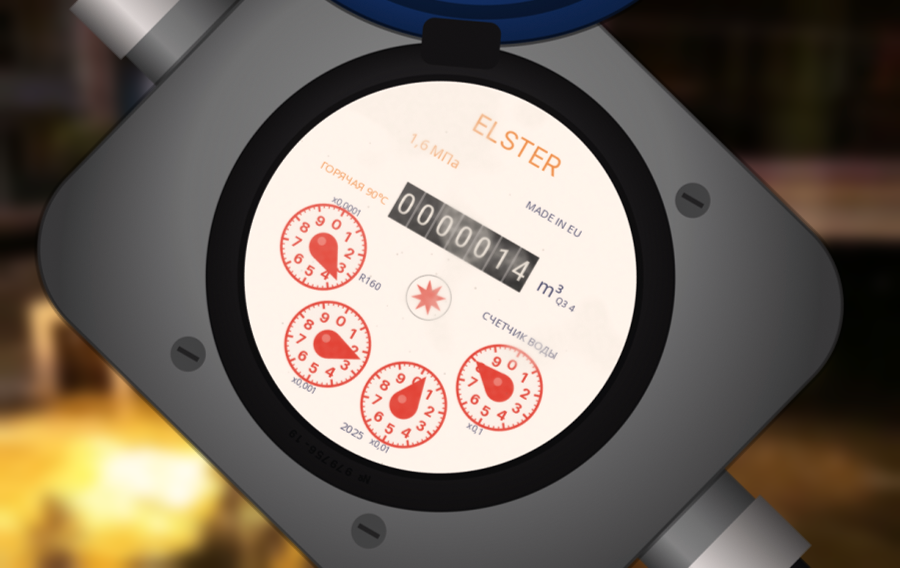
14.8023 m³
